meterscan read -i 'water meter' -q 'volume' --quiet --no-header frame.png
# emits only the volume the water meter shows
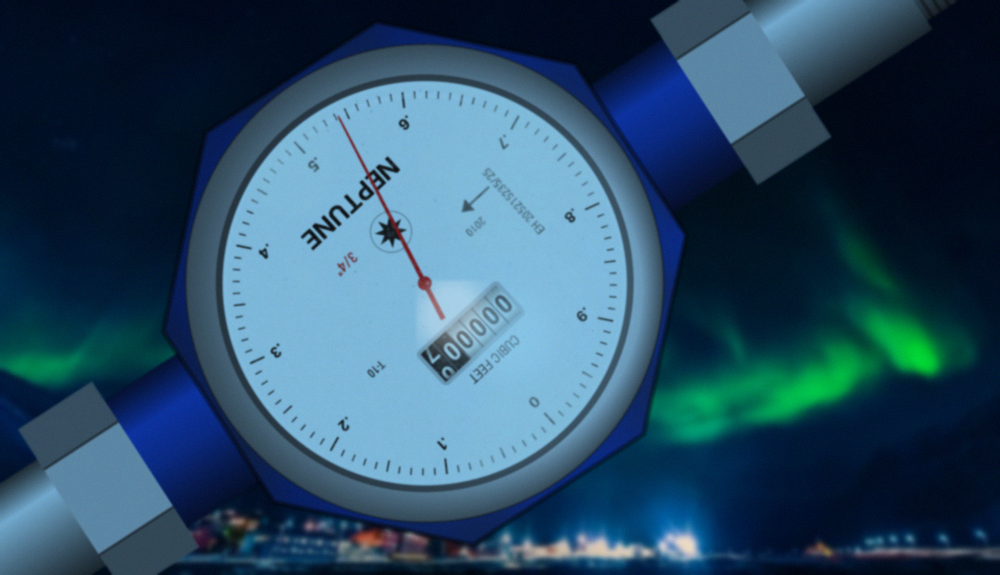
6.54 ft³
